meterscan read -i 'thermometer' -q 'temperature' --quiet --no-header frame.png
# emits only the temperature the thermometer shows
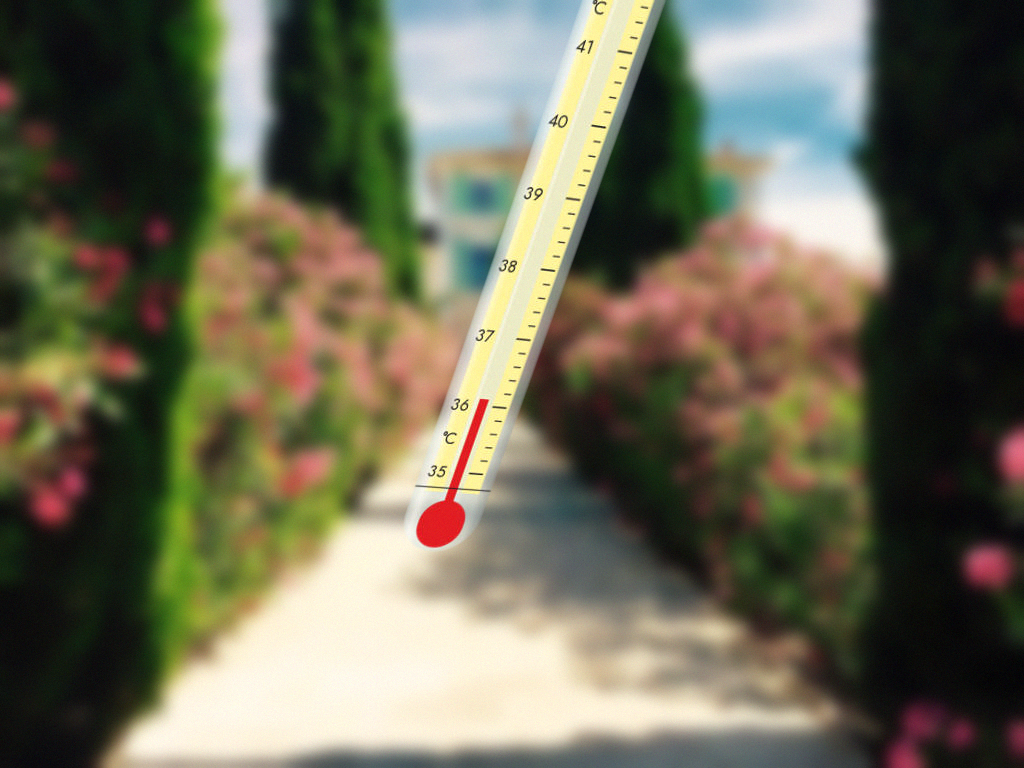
36.1 °C
